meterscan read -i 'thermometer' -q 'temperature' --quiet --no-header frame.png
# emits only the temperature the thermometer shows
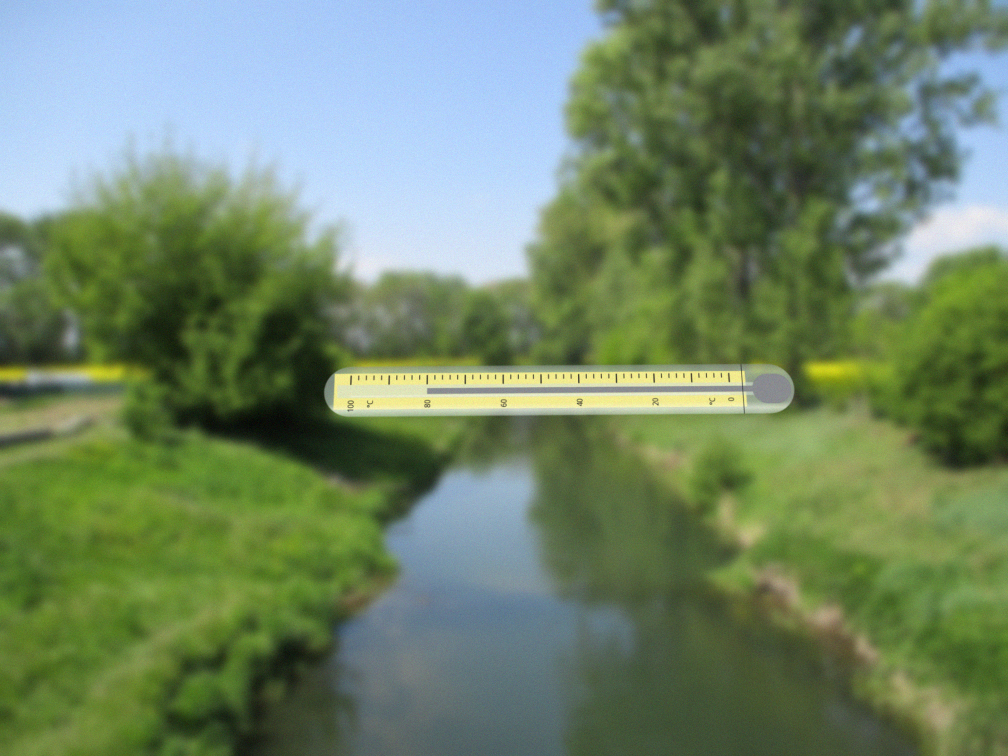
80 °C
